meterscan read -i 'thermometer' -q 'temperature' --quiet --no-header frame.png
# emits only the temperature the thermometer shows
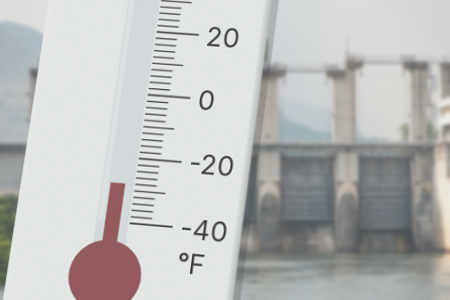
-28 °F
